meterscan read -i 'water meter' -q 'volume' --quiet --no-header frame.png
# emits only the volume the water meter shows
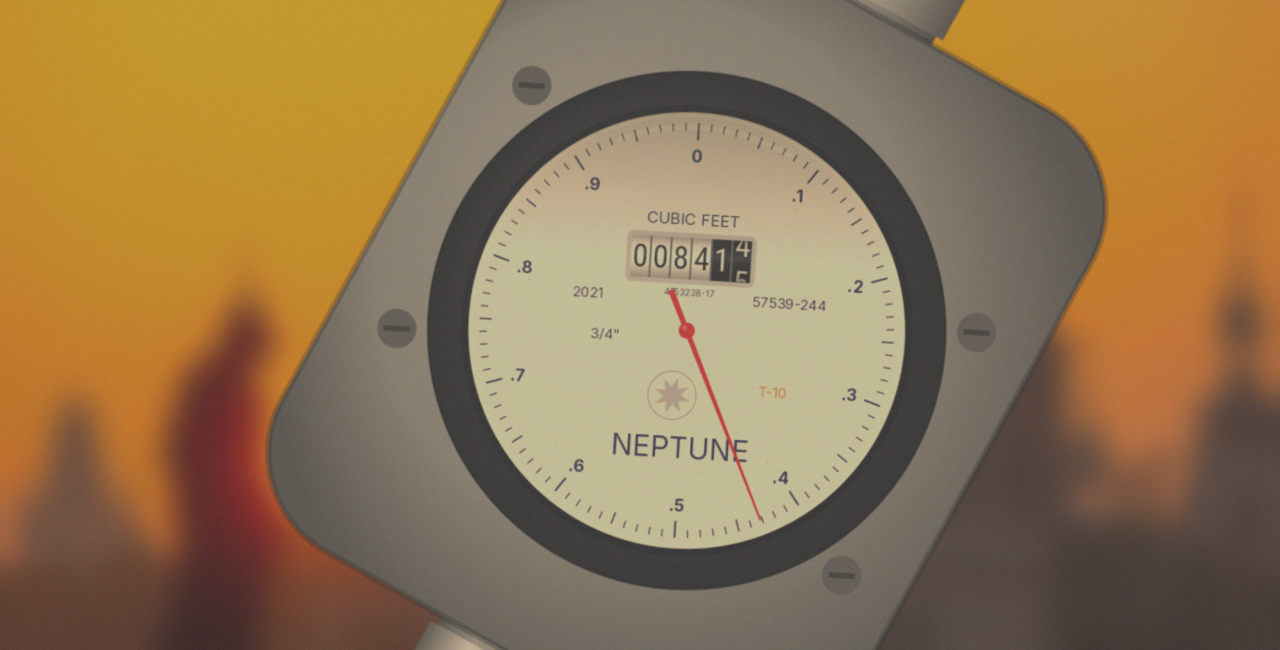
8414.43 ft³
